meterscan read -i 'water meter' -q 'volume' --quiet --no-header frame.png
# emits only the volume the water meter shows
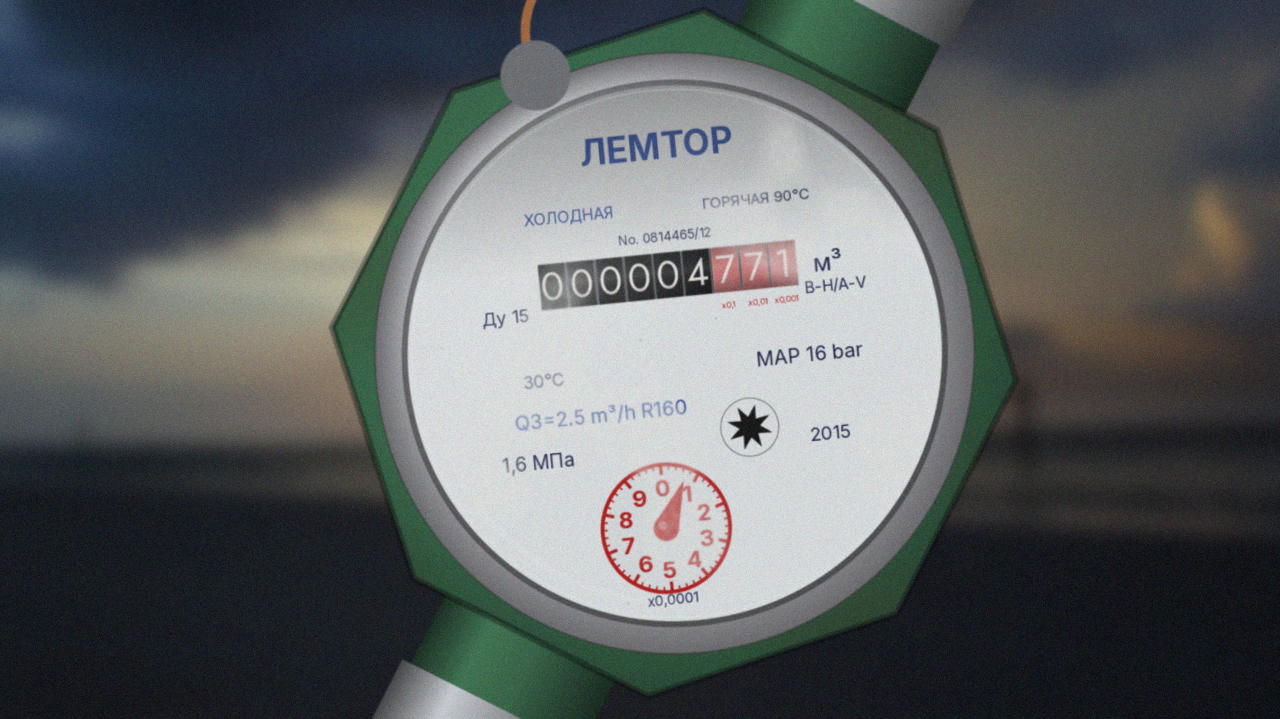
4.7710 m³
